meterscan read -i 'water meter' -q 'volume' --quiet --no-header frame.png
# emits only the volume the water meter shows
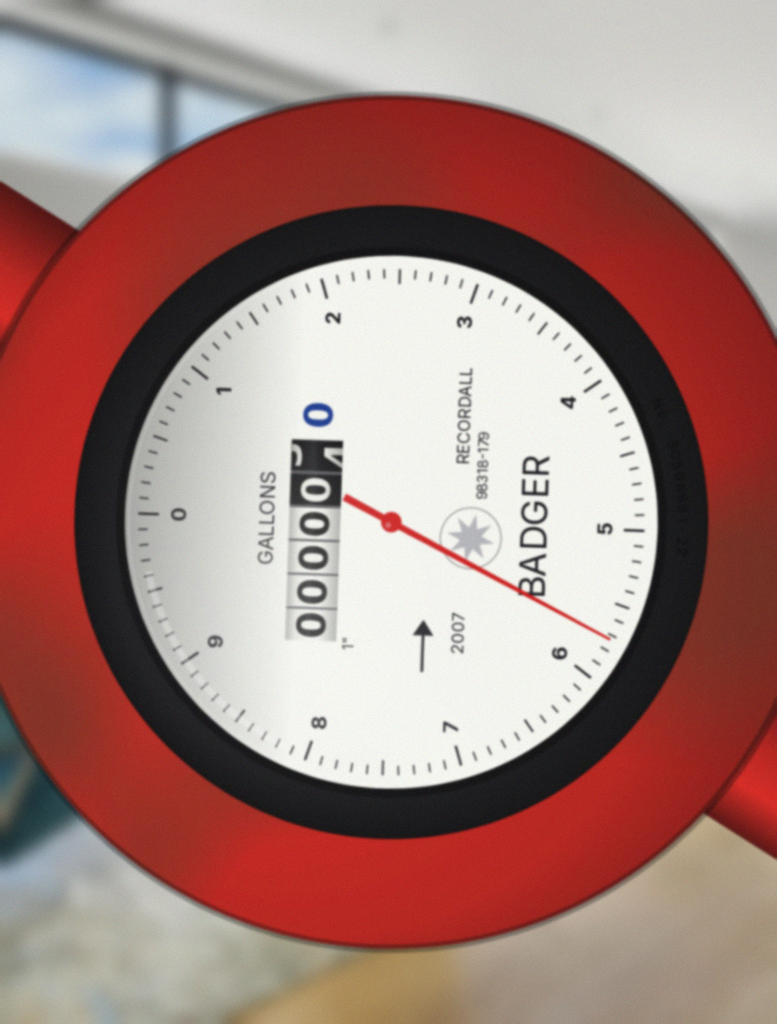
35.7 gal
